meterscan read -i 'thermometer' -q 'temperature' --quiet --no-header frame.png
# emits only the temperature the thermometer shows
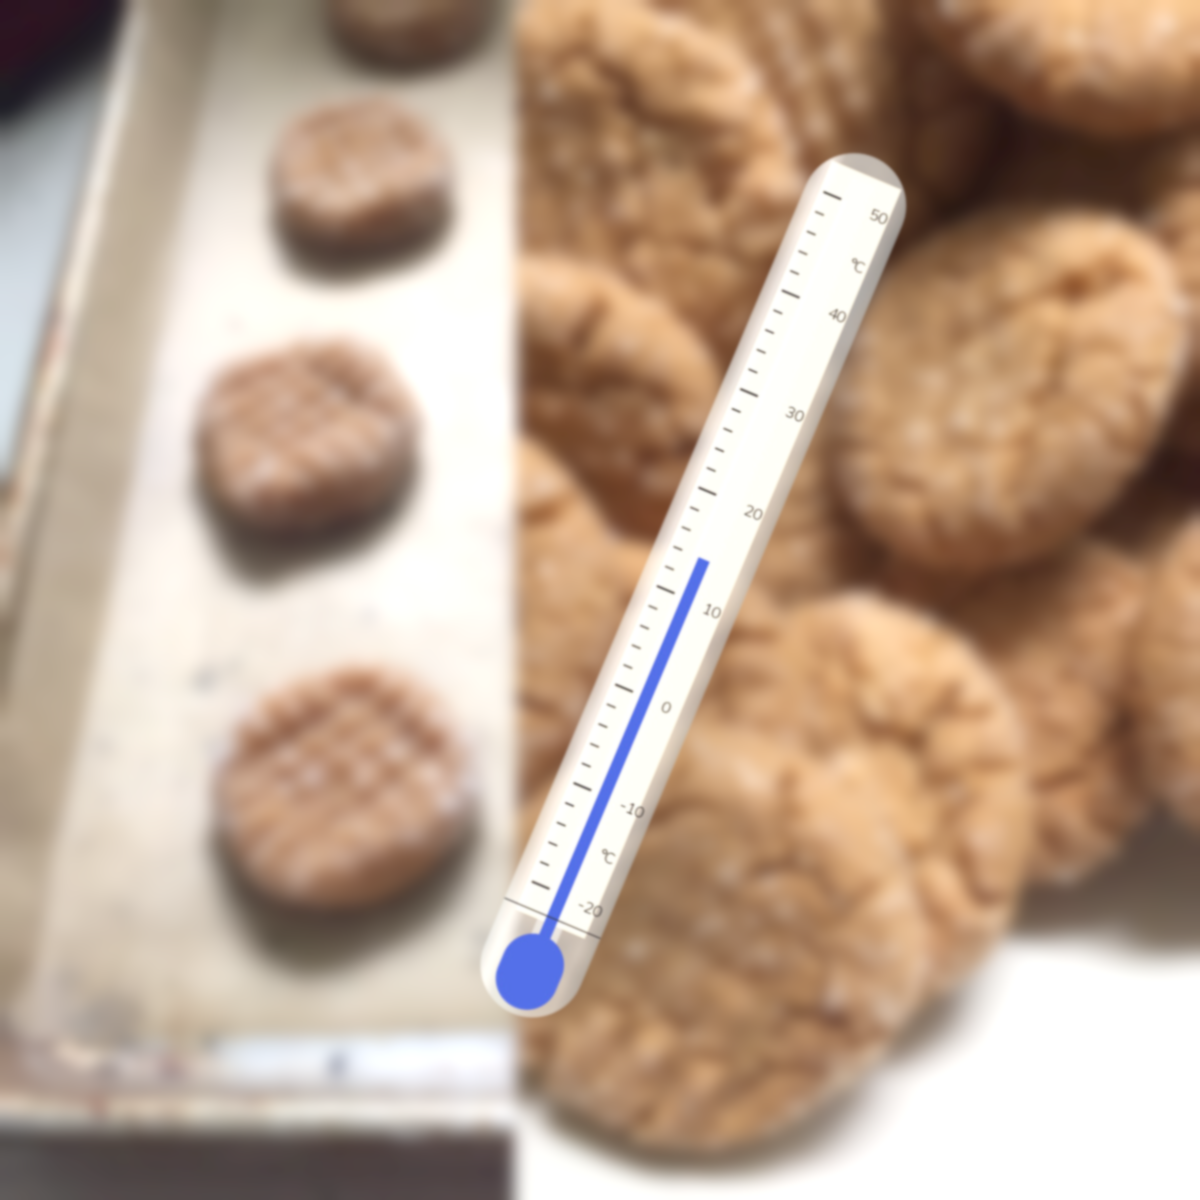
14 °C
